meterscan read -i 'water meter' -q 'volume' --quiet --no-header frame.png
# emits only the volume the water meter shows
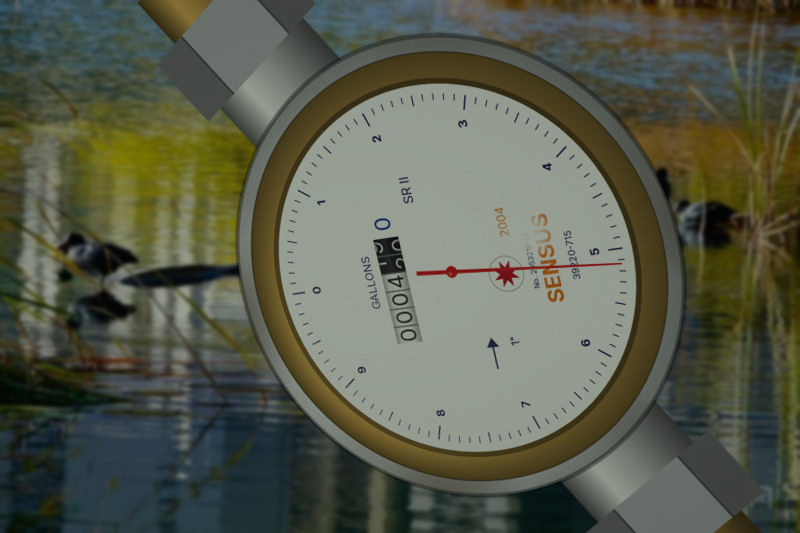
4195.1 gal
